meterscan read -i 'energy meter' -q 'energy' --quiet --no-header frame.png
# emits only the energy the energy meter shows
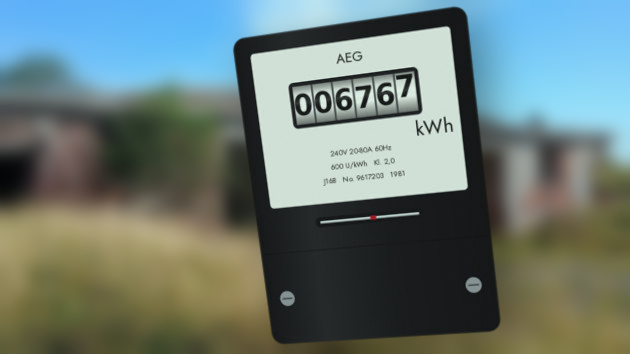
6767 kWh
